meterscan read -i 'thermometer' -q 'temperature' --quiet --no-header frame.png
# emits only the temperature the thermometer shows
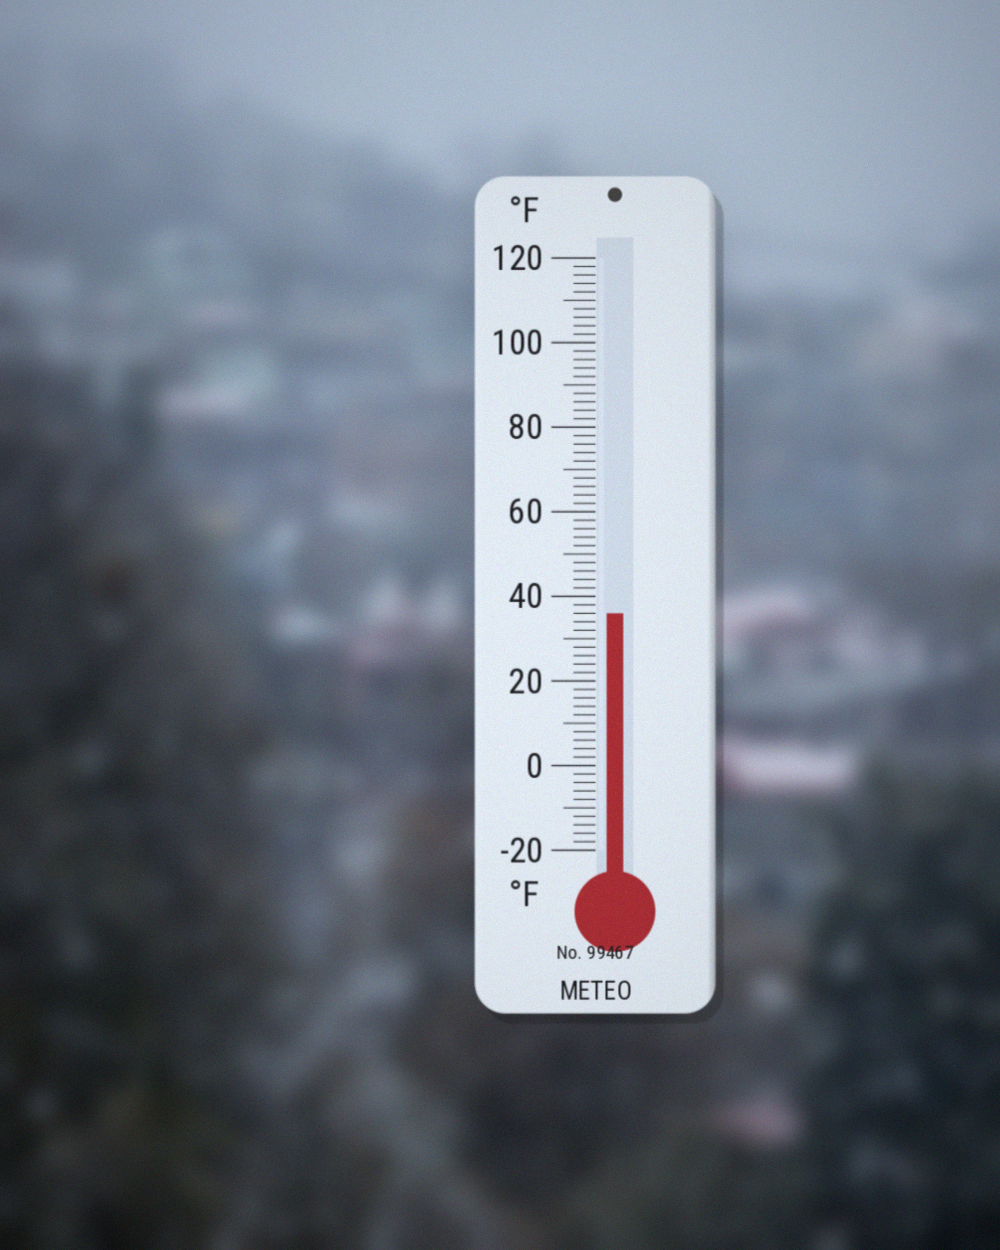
36 °F
